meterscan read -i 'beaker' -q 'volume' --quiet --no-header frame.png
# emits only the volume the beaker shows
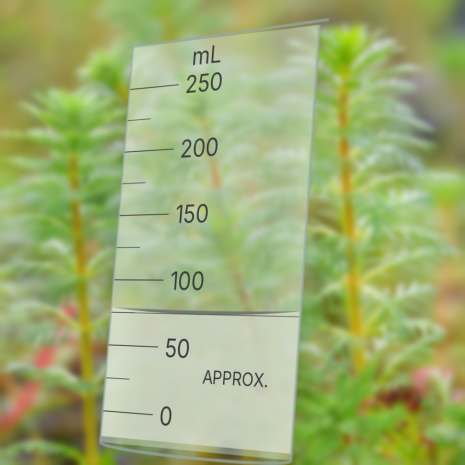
75 mL
